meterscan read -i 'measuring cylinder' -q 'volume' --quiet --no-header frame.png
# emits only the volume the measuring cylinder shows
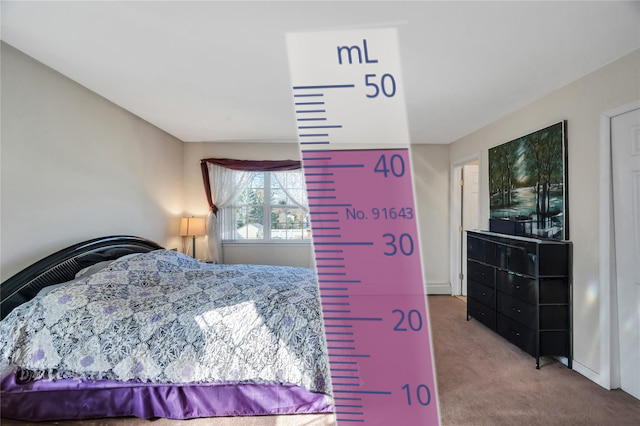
42 mL
